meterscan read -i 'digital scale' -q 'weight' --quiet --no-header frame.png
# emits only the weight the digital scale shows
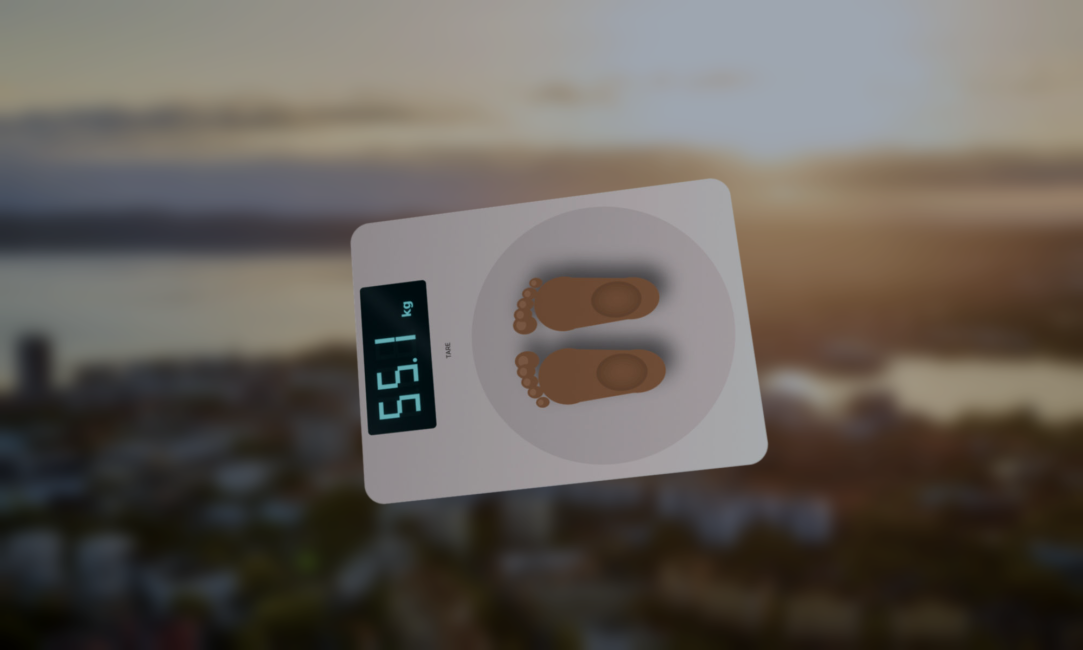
55.1 kg
